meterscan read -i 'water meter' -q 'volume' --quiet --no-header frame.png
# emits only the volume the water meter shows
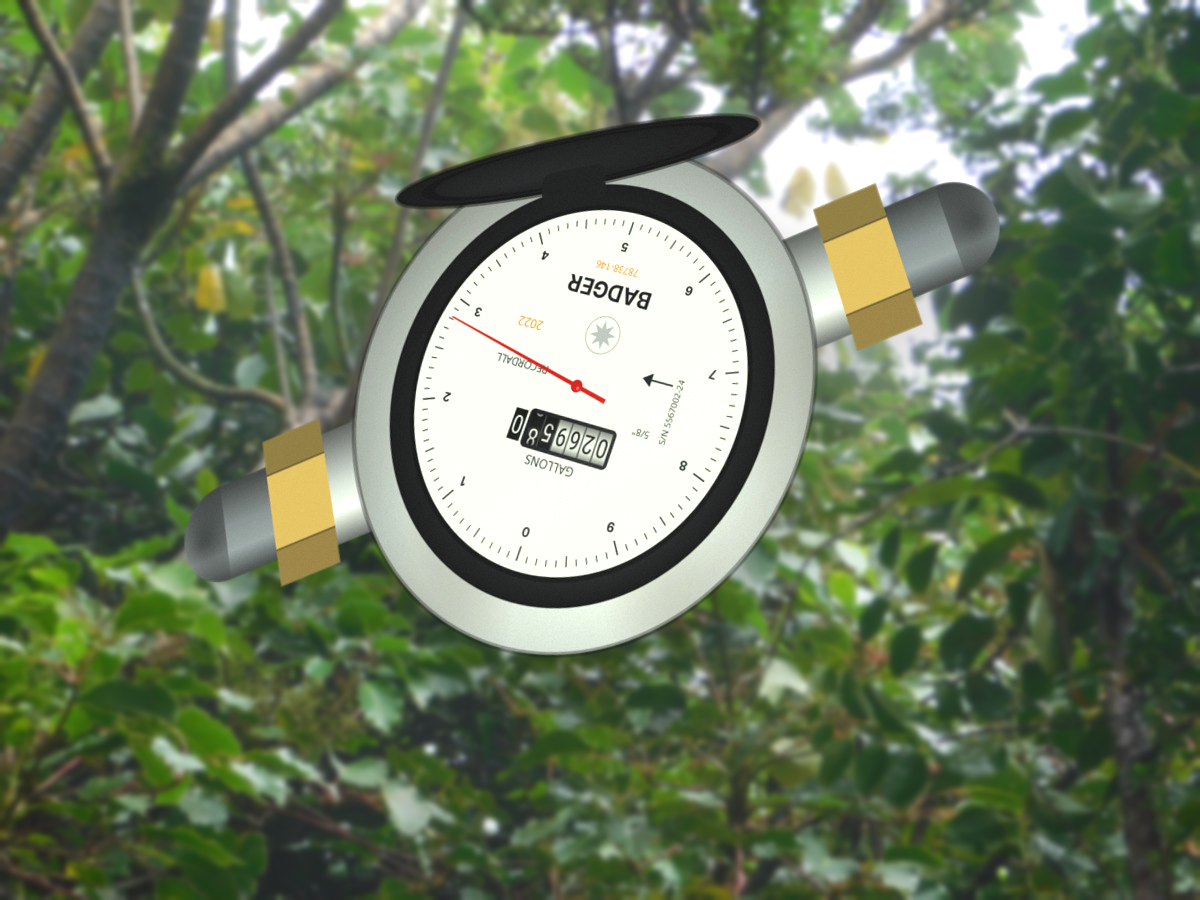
269582.8 gal
